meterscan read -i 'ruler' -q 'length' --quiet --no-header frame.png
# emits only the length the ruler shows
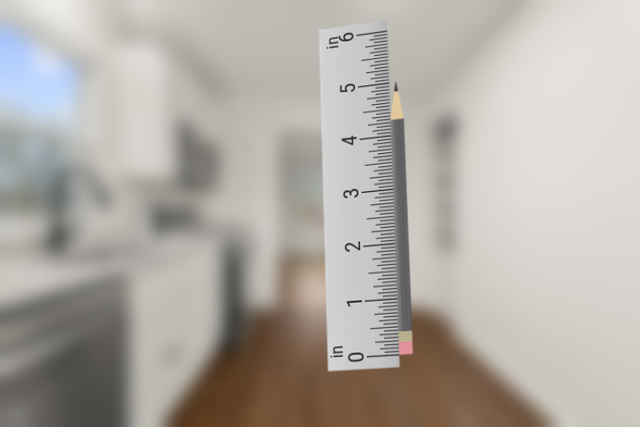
5 in
